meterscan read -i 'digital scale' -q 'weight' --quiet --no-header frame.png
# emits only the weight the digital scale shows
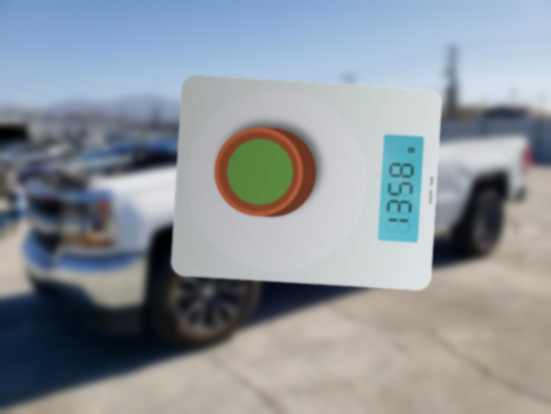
1358 g
